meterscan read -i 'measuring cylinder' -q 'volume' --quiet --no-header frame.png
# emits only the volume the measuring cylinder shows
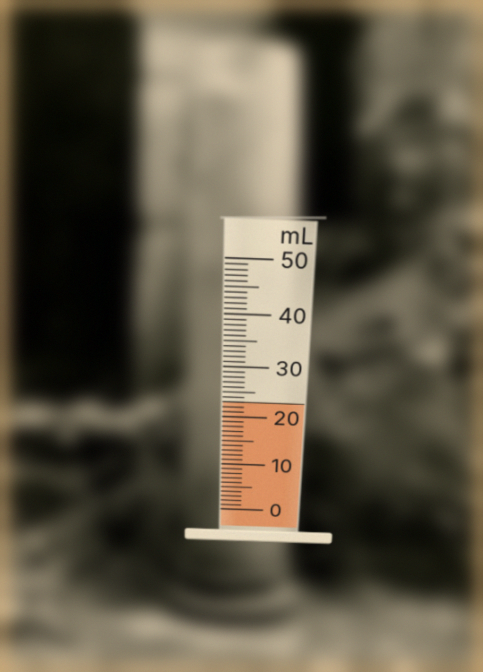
23 mL
